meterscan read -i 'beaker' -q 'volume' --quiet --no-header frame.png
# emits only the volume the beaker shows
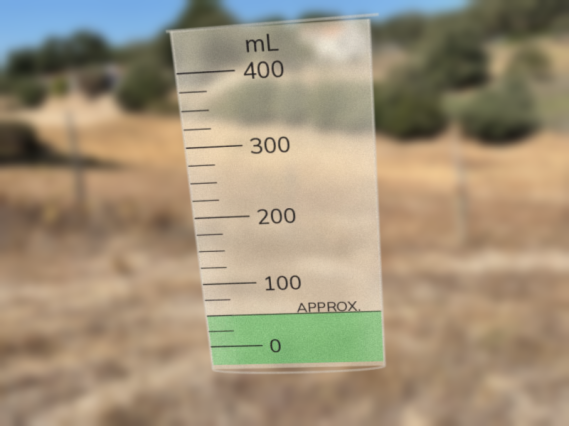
50 mL
